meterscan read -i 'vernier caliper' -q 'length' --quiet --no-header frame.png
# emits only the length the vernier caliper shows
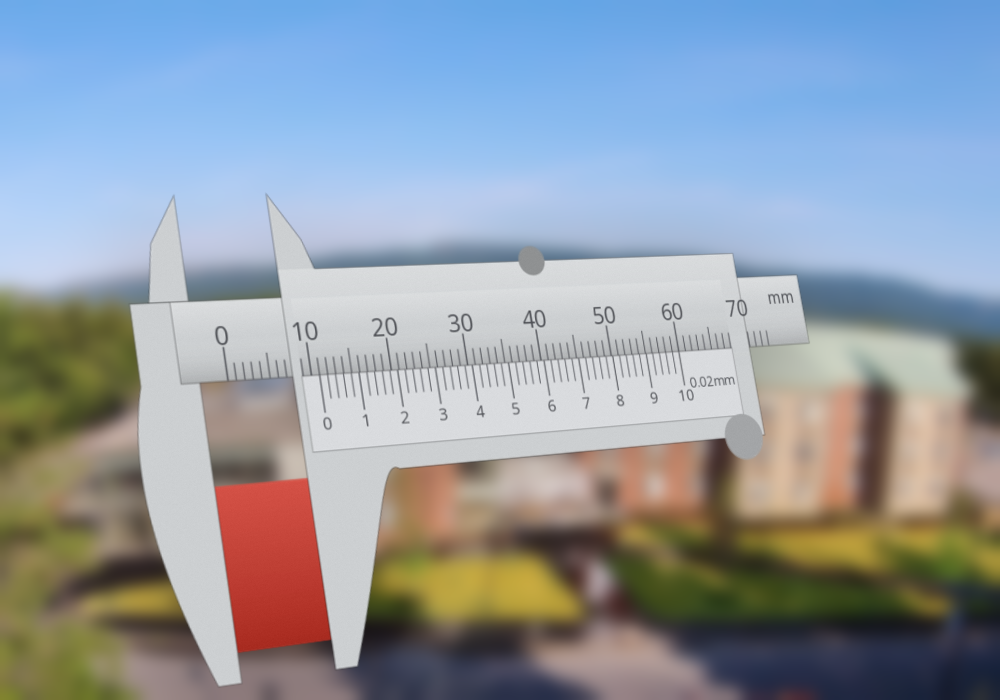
11.0 mm
